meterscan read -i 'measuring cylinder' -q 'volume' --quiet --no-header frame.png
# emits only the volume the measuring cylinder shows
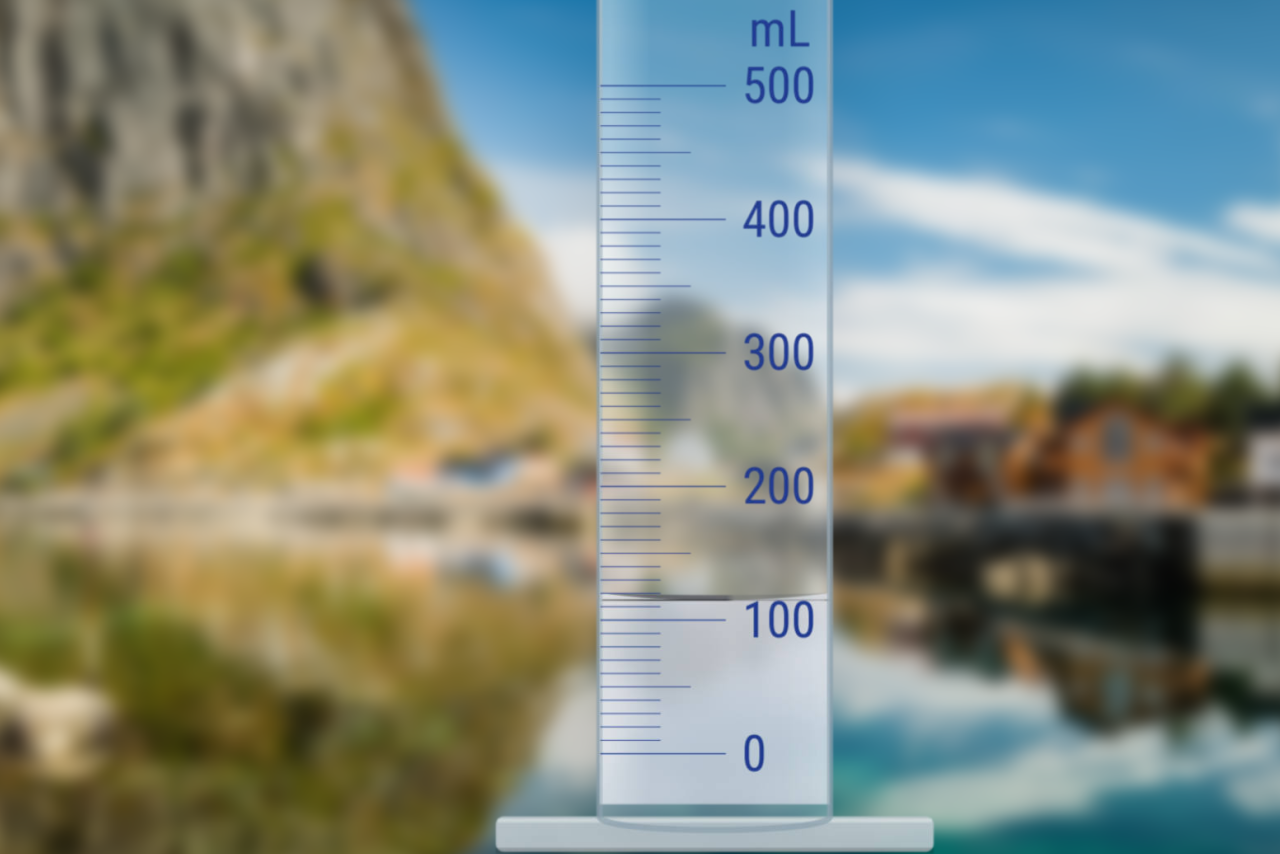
115 mL
